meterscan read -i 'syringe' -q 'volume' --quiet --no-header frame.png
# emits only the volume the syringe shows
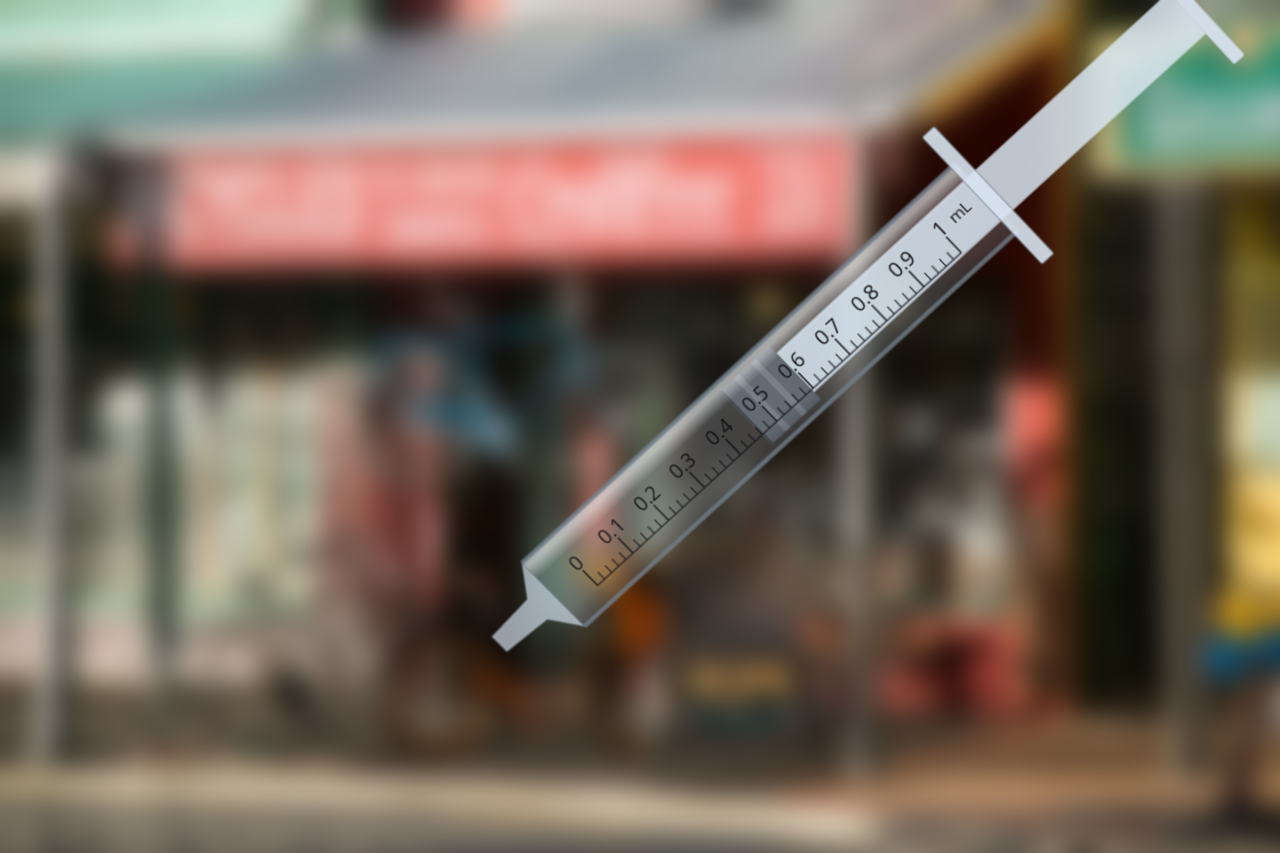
0.46 mL
